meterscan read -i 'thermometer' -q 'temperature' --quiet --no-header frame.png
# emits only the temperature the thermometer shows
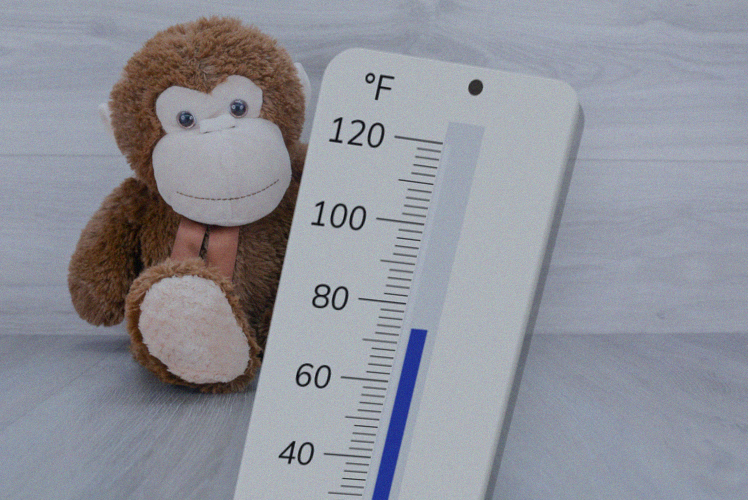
74 °F
